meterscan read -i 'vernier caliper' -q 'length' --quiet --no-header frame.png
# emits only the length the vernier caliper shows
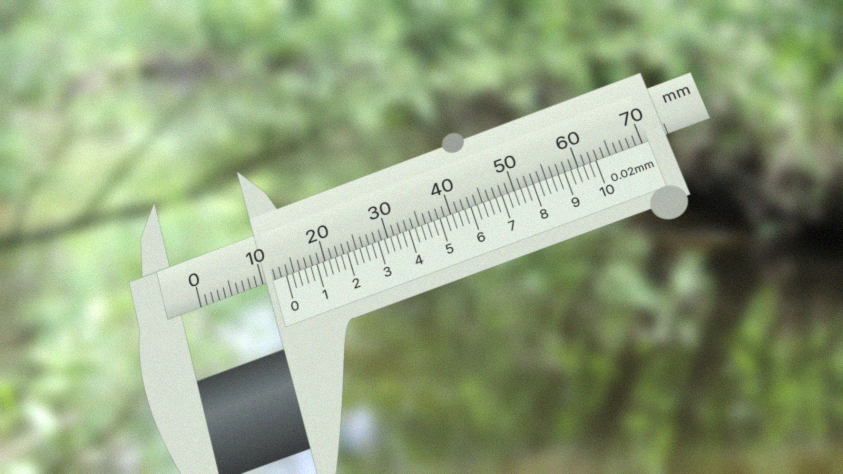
13.8 mm
